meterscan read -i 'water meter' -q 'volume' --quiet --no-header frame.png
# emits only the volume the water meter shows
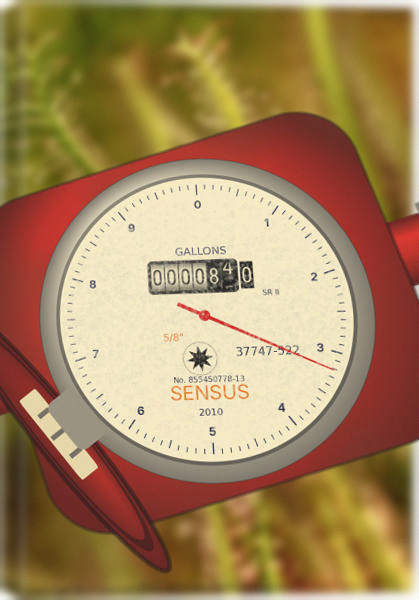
843.2 gal
